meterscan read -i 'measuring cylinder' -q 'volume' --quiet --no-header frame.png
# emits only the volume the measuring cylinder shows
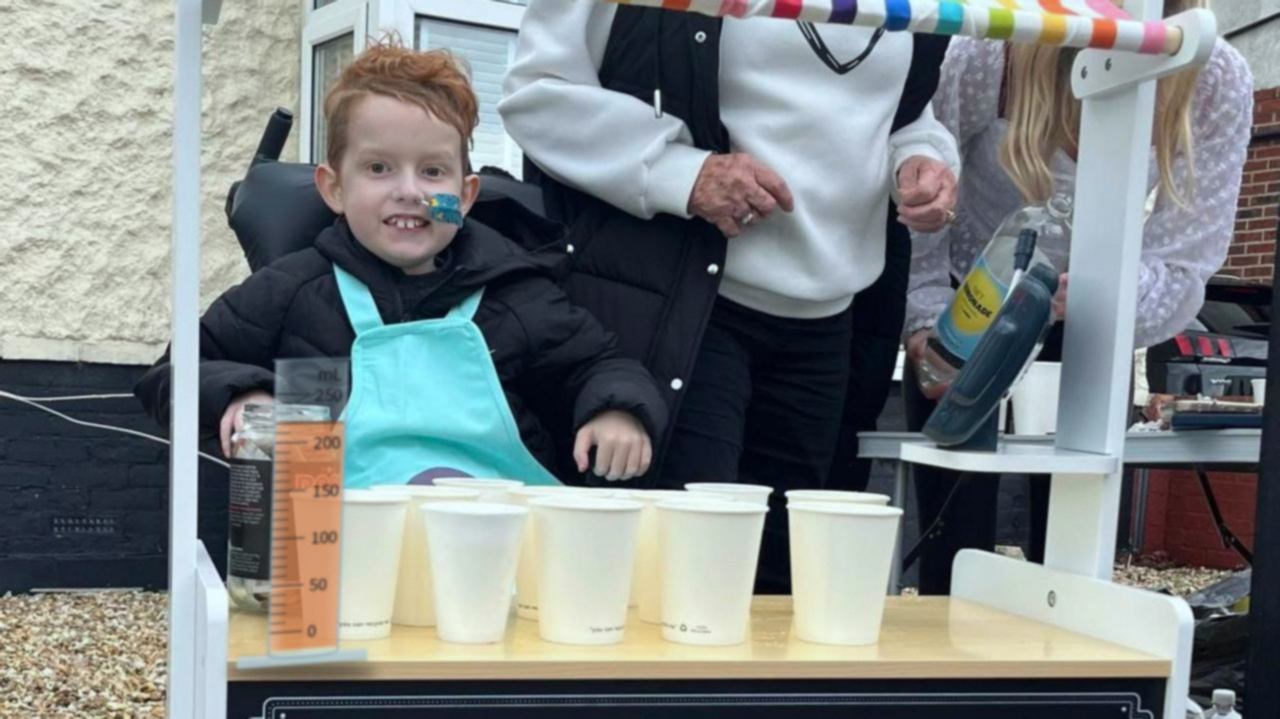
220 mL
